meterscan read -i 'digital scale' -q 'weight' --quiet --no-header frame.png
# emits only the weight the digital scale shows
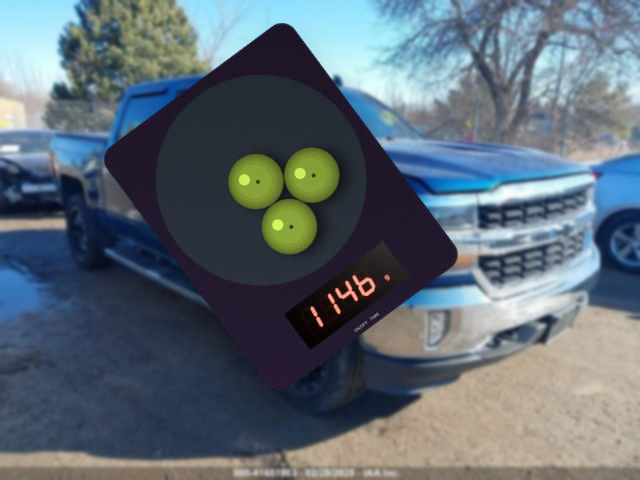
1146 g
